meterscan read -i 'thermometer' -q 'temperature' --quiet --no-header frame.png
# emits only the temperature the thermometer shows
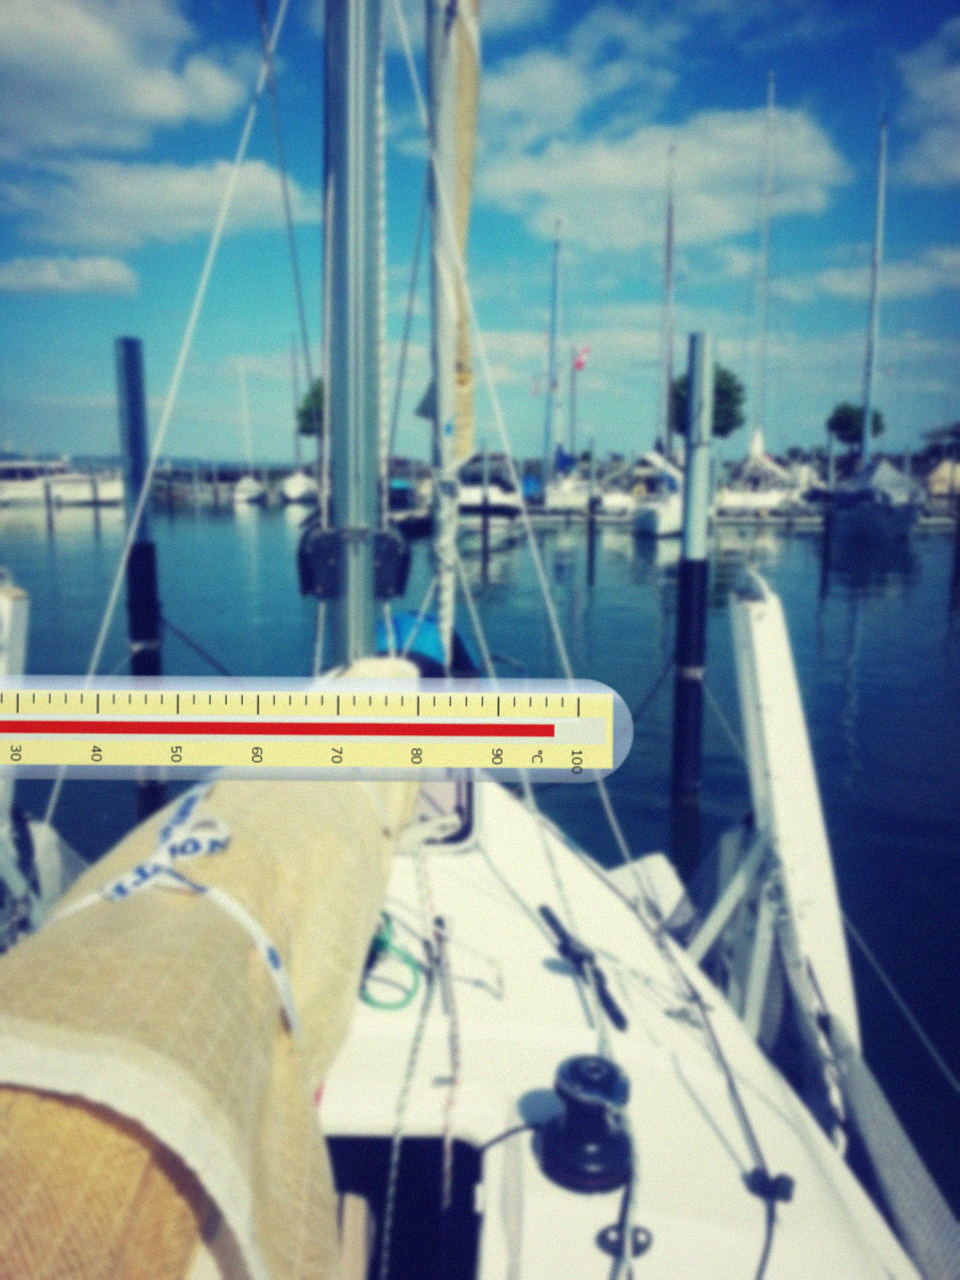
97 °C
